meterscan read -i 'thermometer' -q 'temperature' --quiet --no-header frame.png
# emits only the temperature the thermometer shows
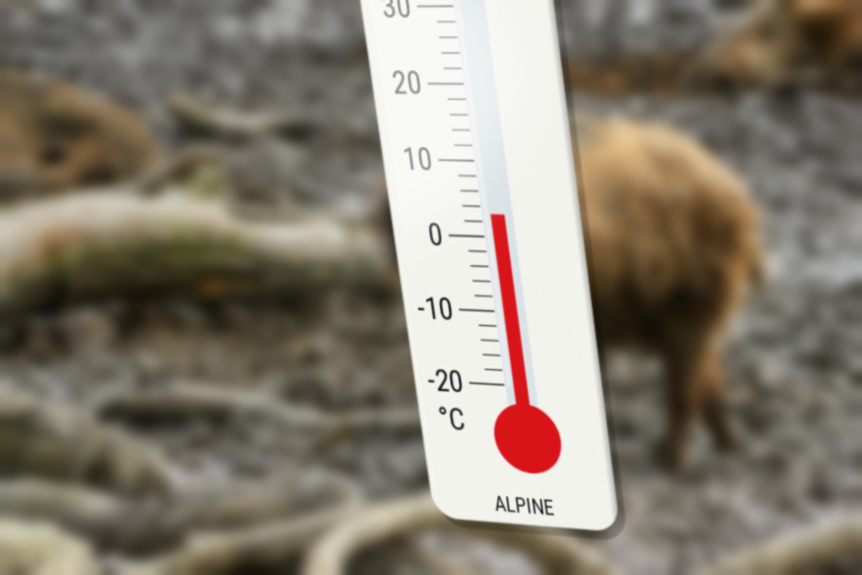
3 °C
